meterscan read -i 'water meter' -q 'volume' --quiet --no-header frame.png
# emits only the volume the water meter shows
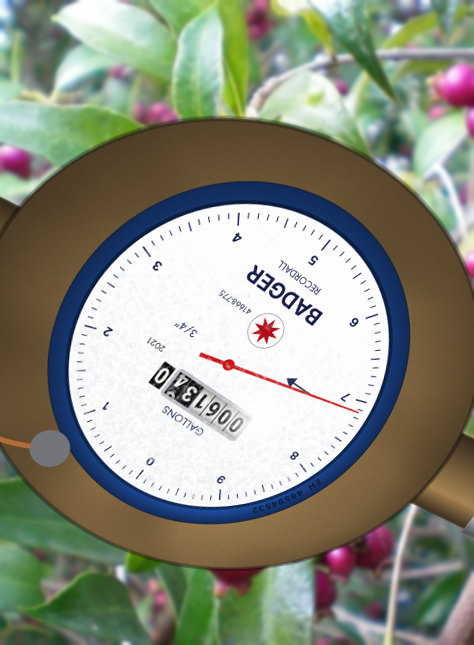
61337.1 gal
